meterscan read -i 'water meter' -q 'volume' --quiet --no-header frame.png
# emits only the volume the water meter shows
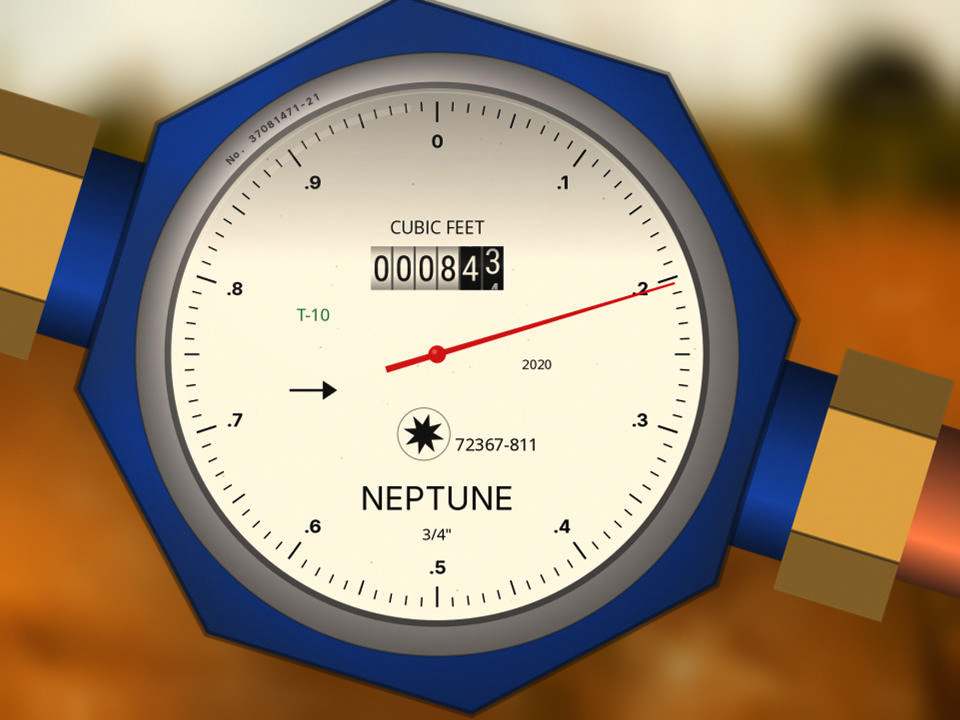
843.20 ft³
